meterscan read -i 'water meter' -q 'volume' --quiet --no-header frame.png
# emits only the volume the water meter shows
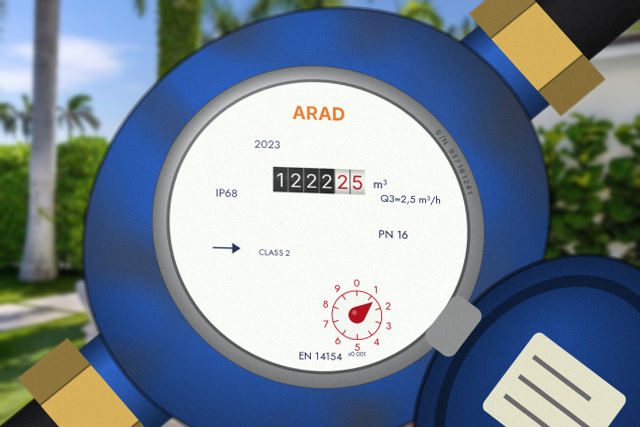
1222.251 m³
